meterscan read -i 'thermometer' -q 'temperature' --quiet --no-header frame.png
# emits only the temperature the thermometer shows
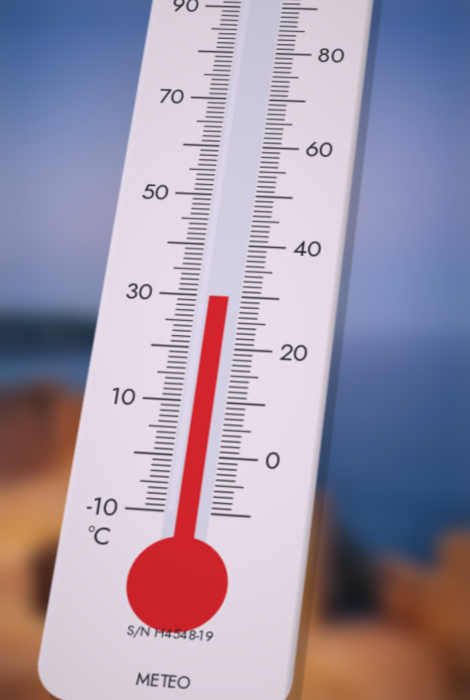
30 °C
